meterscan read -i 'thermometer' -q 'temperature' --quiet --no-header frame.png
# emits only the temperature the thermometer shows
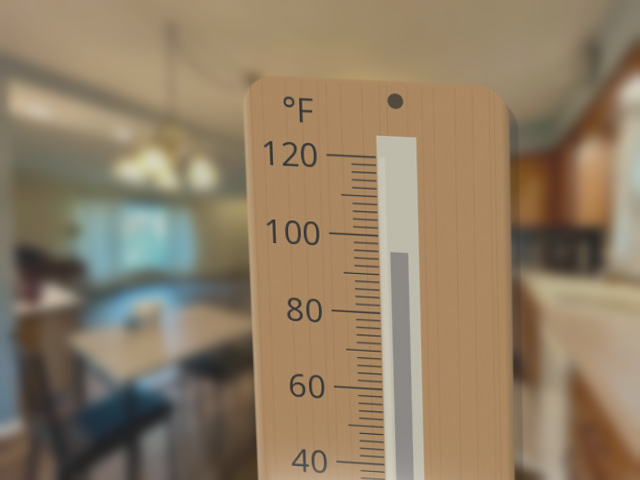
96 °F
